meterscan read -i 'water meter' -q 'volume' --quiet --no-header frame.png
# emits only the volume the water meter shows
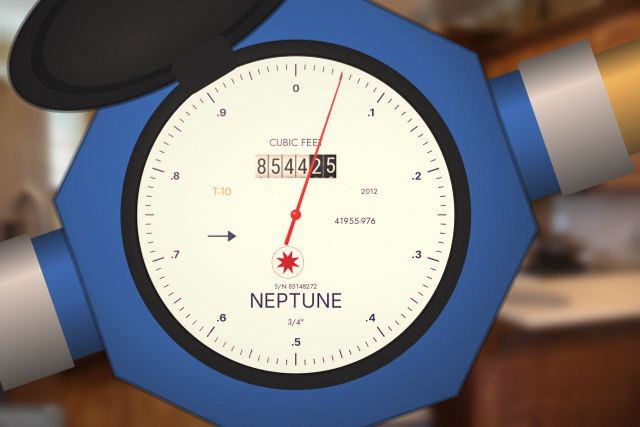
854425.05 ft³
